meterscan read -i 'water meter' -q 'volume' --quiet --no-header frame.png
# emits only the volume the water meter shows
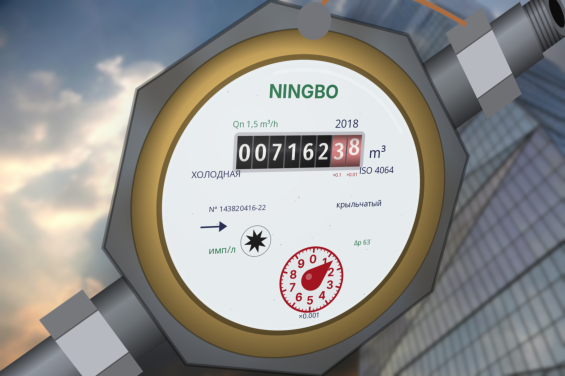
7162.381 m³
